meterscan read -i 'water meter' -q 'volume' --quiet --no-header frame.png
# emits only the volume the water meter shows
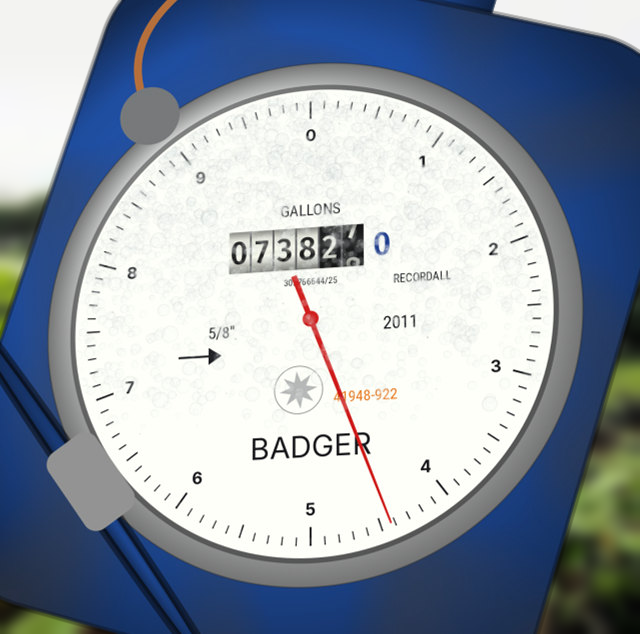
738274.4 gal
